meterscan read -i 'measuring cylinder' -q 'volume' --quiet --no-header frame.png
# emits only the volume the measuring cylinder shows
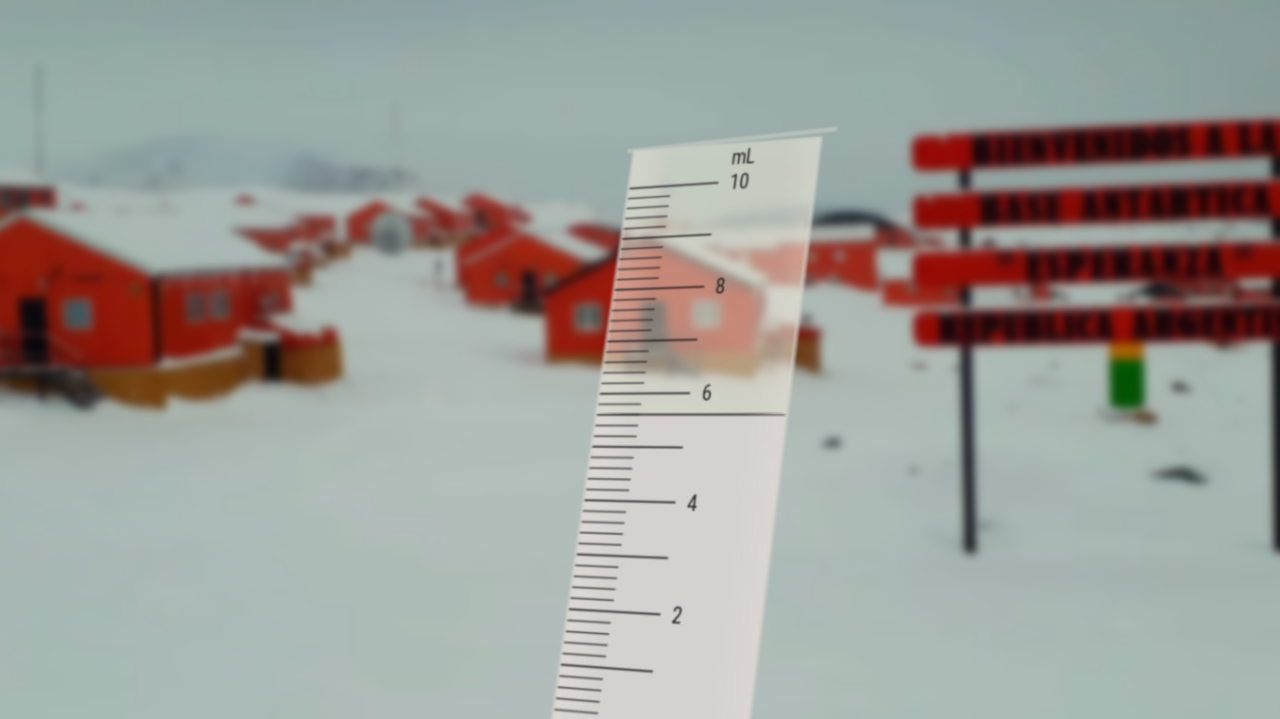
5.6 mL
